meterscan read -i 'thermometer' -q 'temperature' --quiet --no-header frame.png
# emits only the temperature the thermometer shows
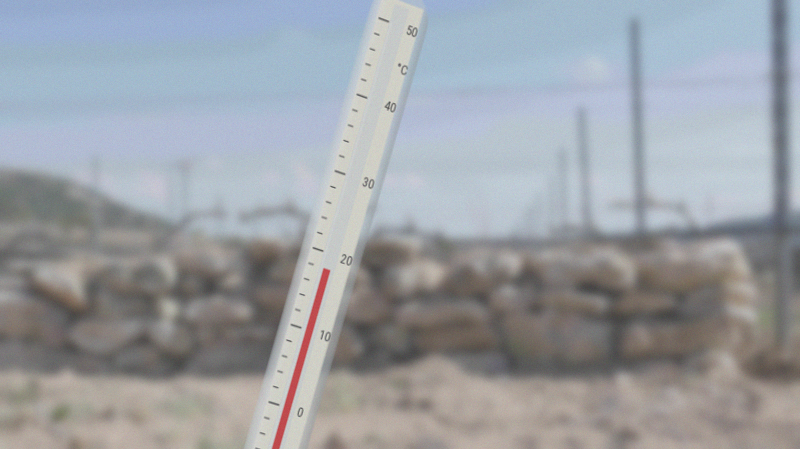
18 °C
